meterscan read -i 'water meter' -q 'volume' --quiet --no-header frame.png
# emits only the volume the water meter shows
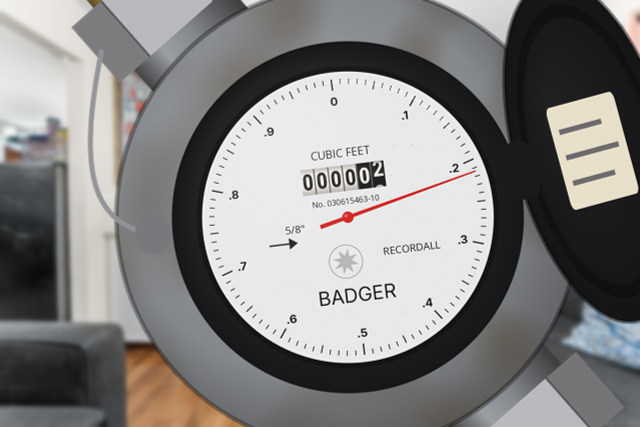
2.21 ft³
